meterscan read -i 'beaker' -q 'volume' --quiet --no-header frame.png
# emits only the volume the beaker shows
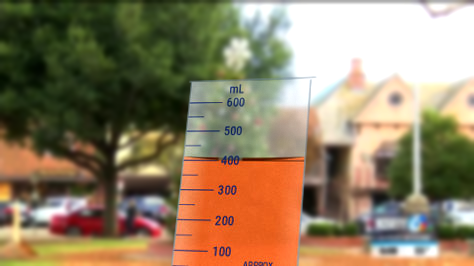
400 mL
